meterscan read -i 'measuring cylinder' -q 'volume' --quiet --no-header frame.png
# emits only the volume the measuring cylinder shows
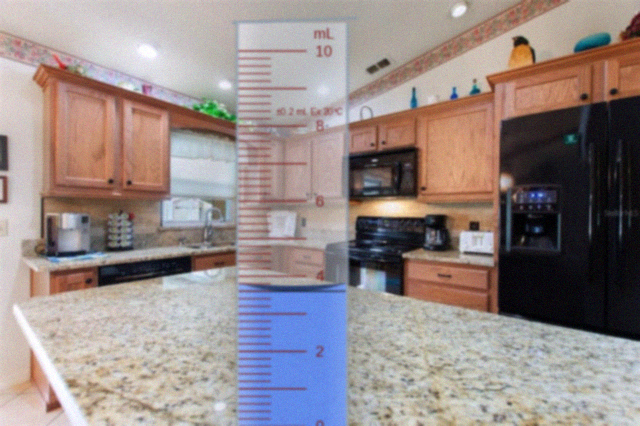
3.6 mL
